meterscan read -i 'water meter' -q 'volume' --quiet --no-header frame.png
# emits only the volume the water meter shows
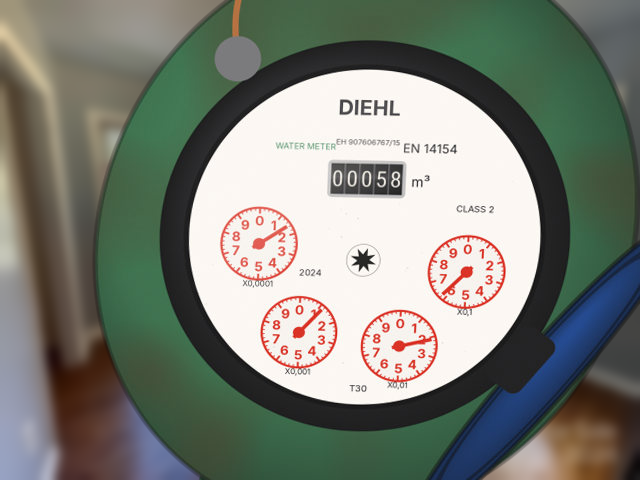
58.6211 m³
